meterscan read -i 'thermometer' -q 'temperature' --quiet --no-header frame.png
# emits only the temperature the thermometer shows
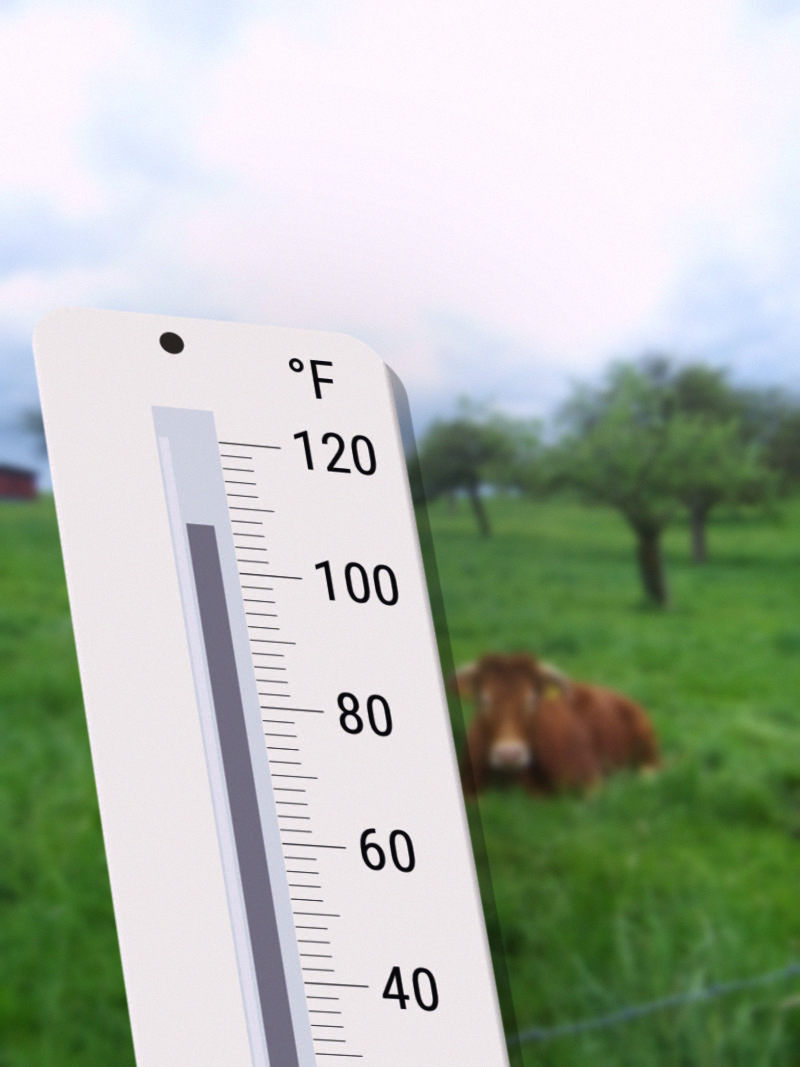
107 °F
